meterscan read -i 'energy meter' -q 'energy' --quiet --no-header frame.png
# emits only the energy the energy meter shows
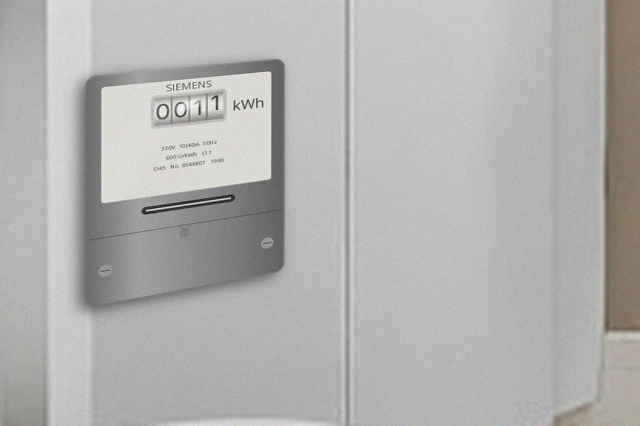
11 kWh
